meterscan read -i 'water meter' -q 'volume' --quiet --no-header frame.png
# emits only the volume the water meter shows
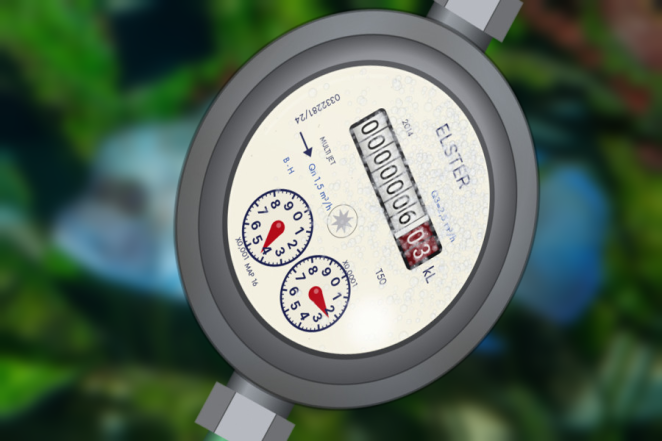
6.0342 kL
